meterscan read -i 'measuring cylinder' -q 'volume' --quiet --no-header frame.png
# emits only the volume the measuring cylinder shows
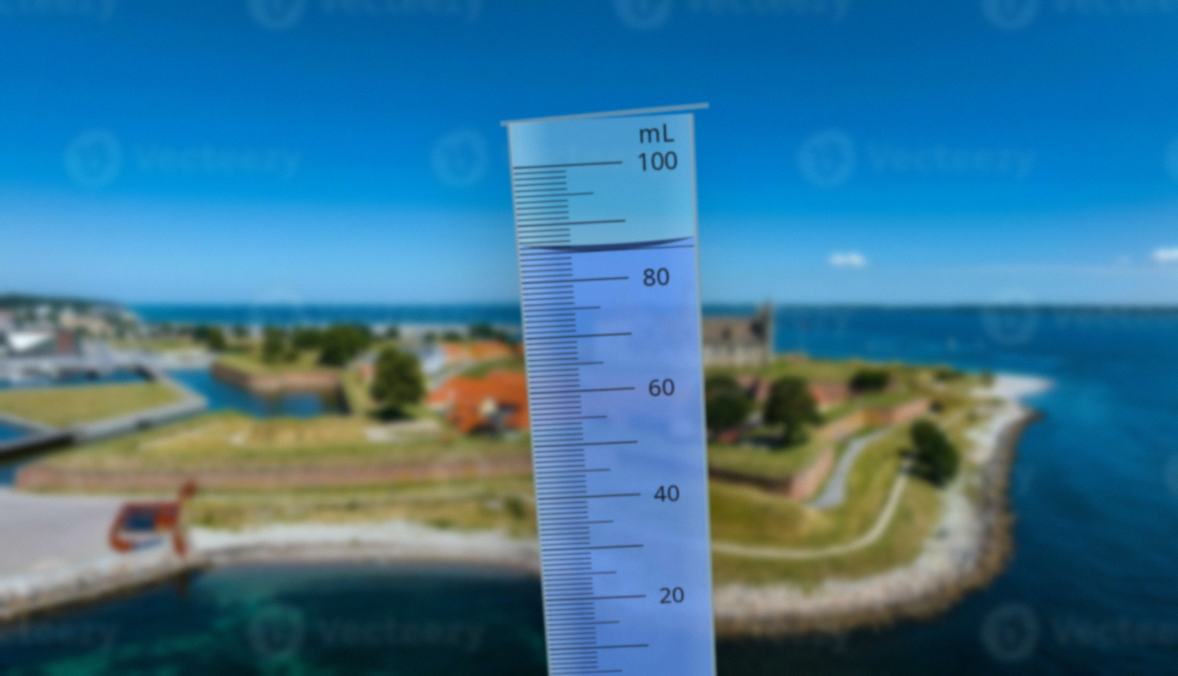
85 mL
